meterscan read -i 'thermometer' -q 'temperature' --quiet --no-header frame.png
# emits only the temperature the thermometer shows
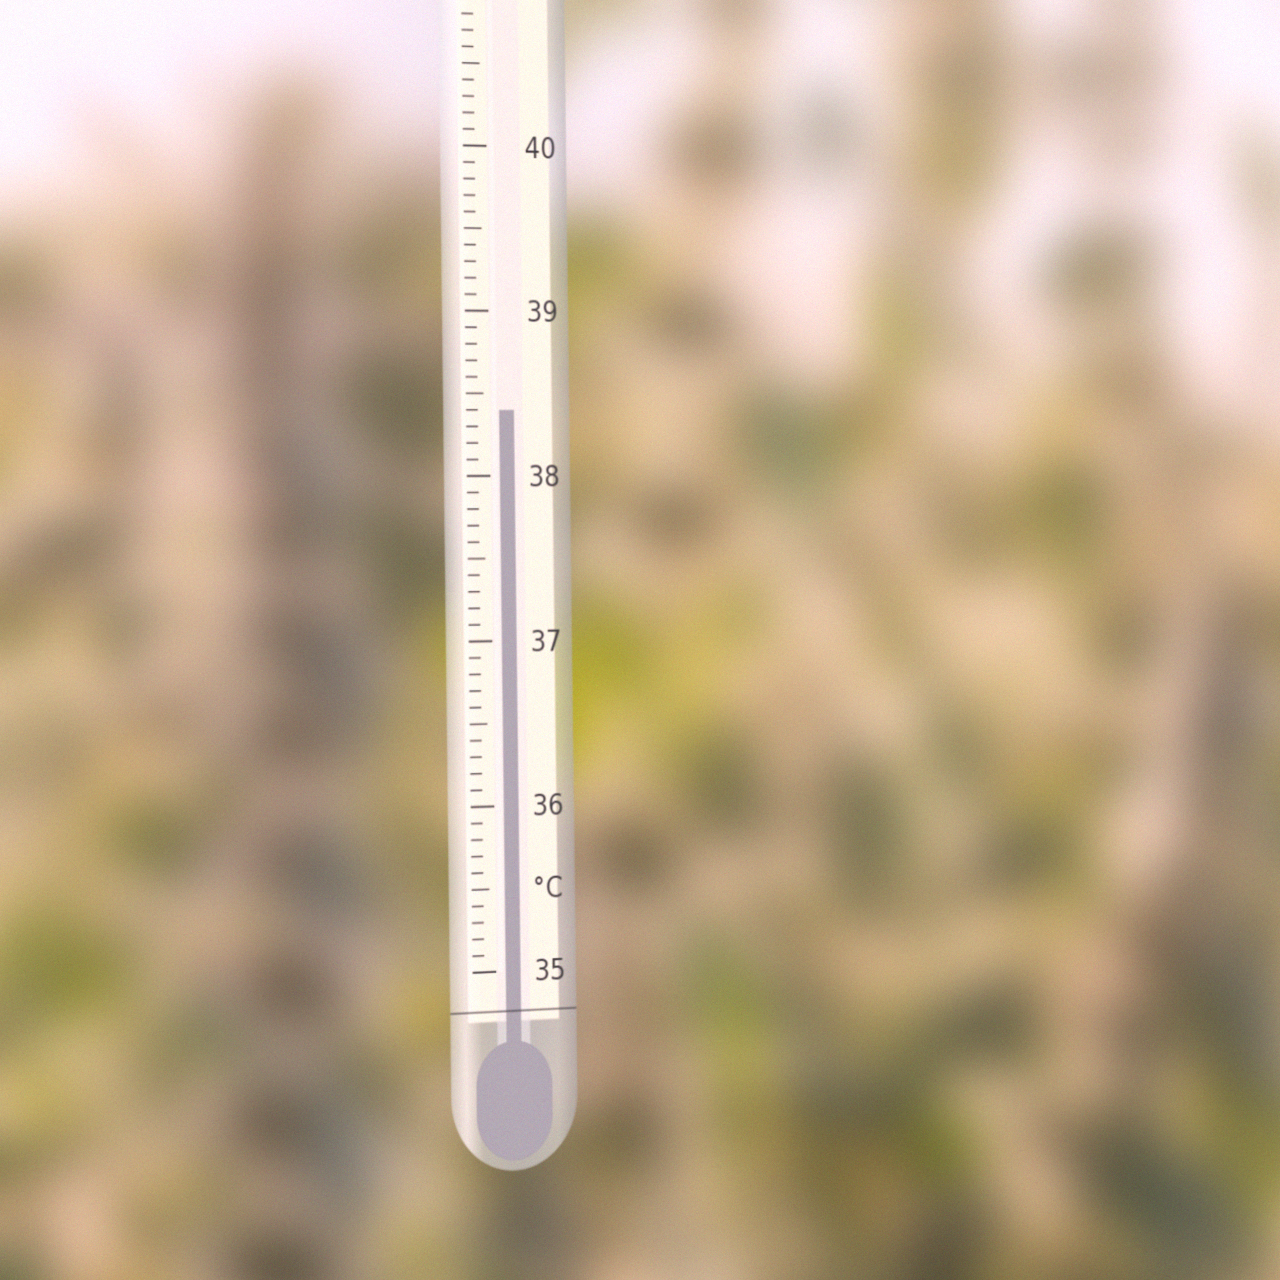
38.4 °C
